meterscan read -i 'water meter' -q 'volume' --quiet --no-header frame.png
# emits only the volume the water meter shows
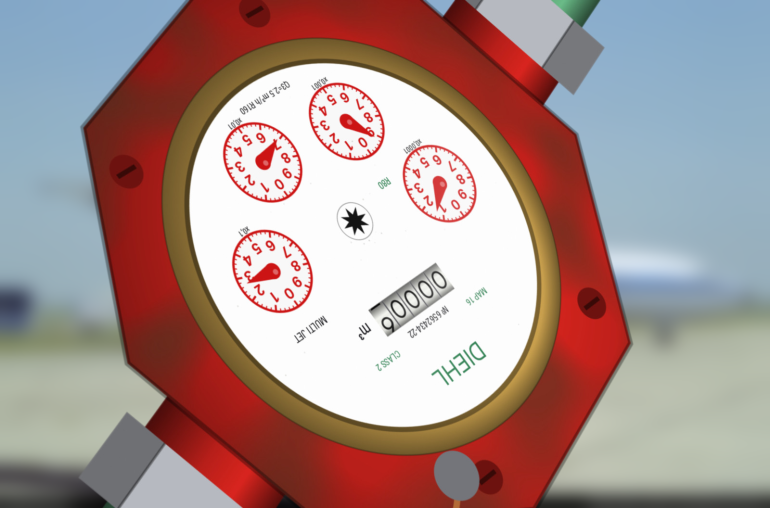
6.2691 m³
